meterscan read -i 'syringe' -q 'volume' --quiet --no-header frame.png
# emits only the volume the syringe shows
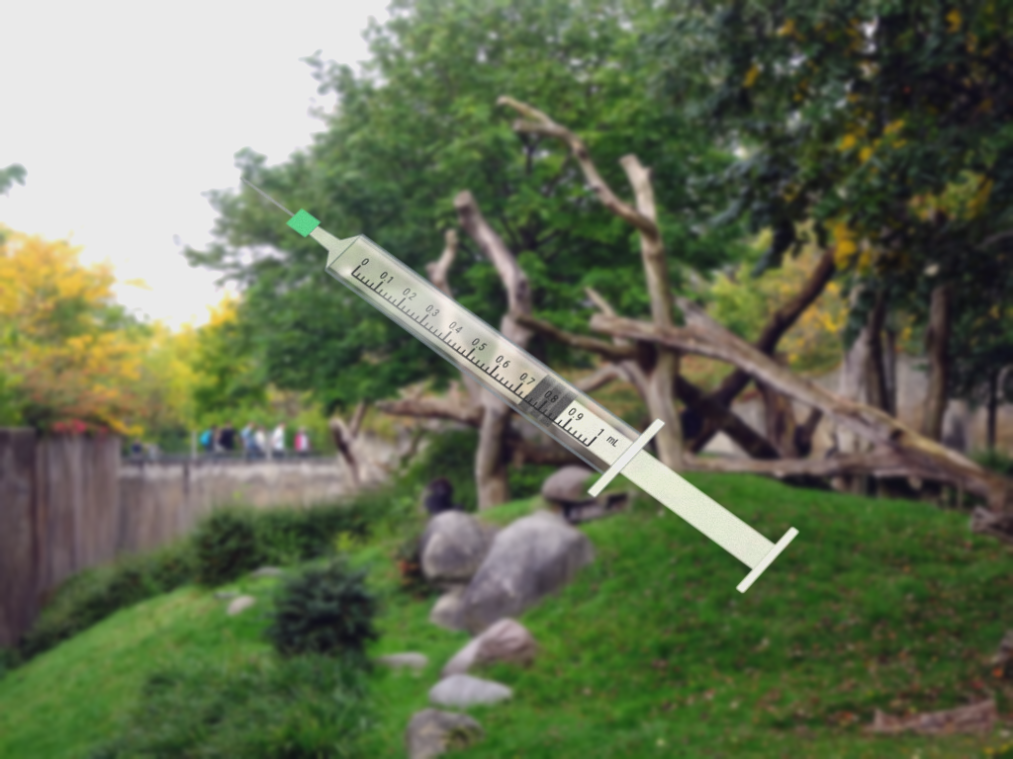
0.74 mL
